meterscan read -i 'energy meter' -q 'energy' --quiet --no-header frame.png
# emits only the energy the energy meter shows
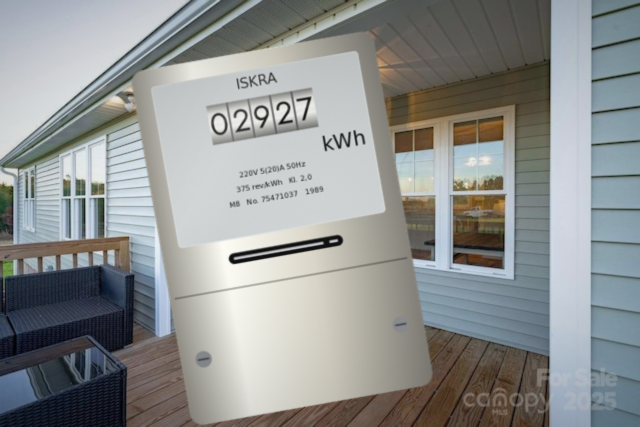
2927 kWh
